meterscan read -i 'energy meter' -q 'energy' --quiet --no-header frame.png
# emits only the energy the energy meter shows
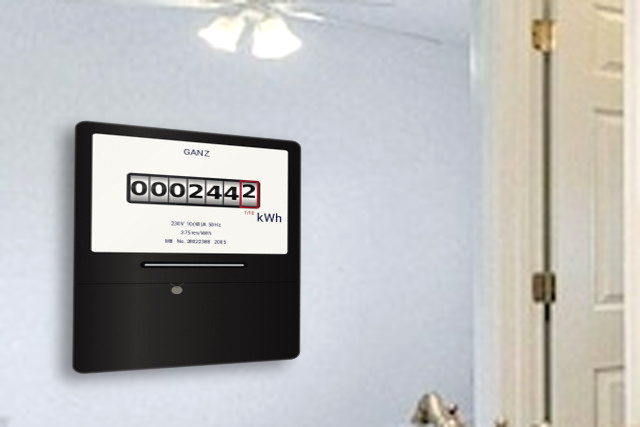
244.2 kWh
